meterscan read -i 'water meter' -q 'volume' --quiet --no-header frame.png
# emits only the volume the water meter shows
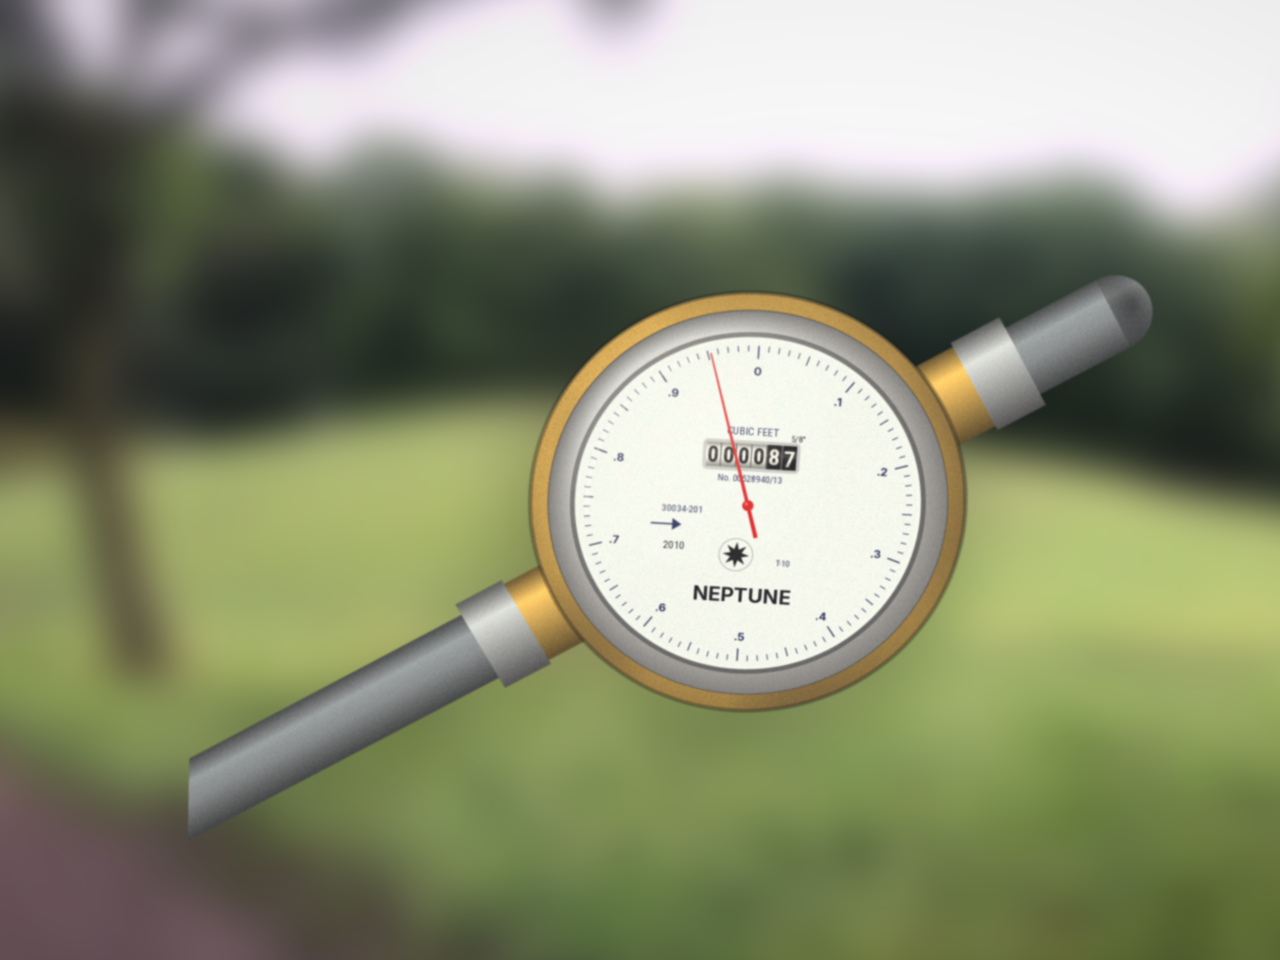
86.95 ft³
